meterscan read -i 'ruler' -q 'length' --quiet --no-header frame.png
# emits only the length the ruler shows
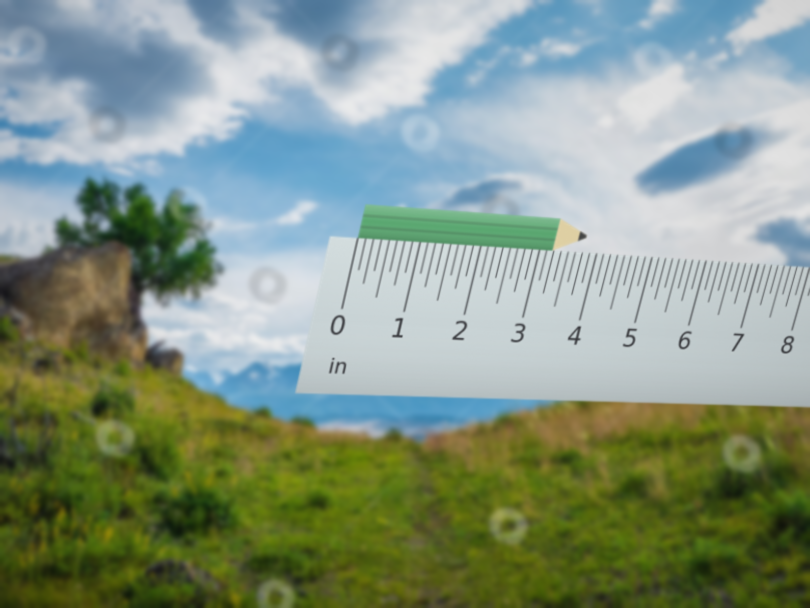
3.75 in
